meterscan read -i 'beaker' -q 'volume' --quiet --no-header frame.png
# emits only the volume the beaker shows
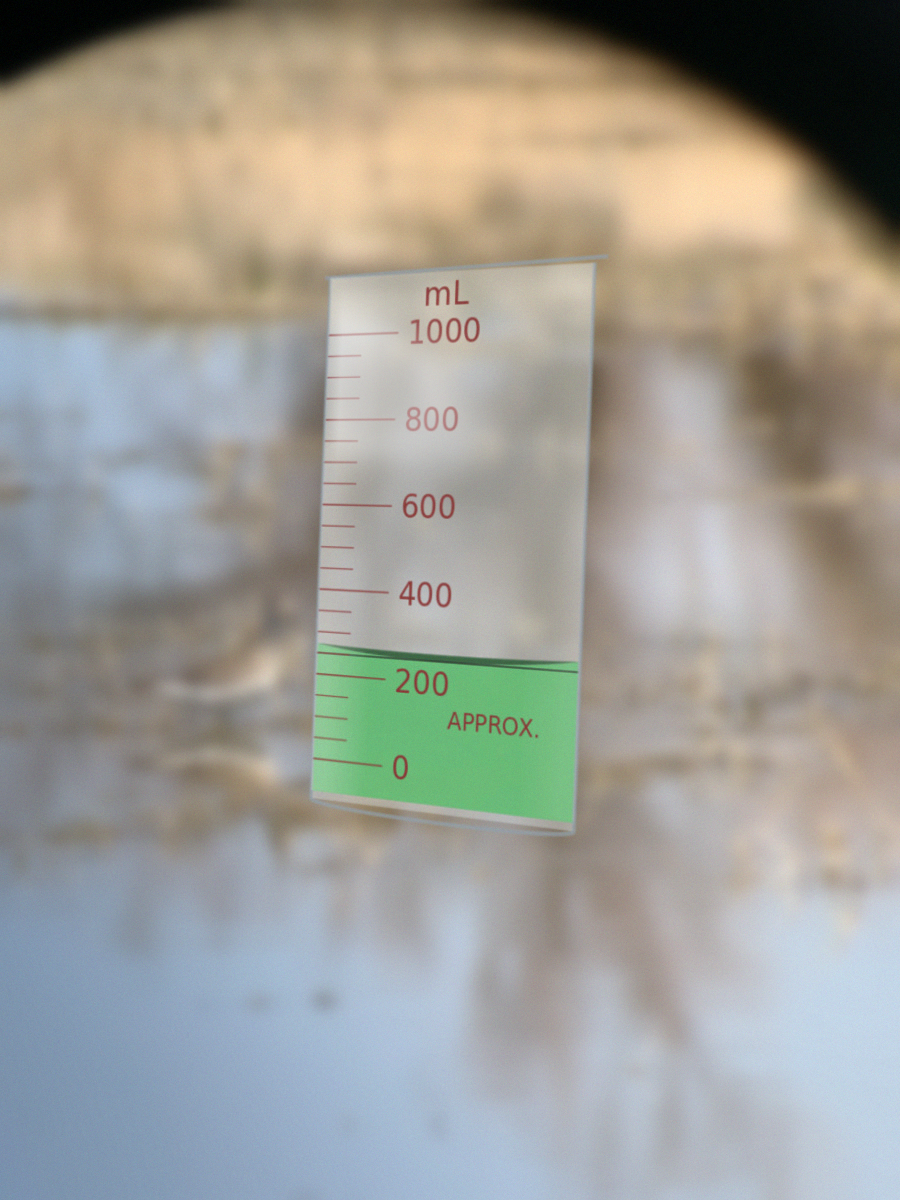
250 mL
